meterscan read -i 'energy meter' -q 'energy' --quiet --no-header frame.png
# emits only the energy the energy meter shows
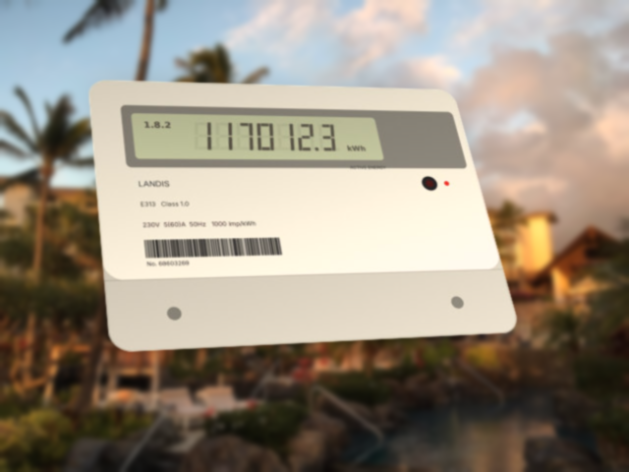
117012.3 kWh
